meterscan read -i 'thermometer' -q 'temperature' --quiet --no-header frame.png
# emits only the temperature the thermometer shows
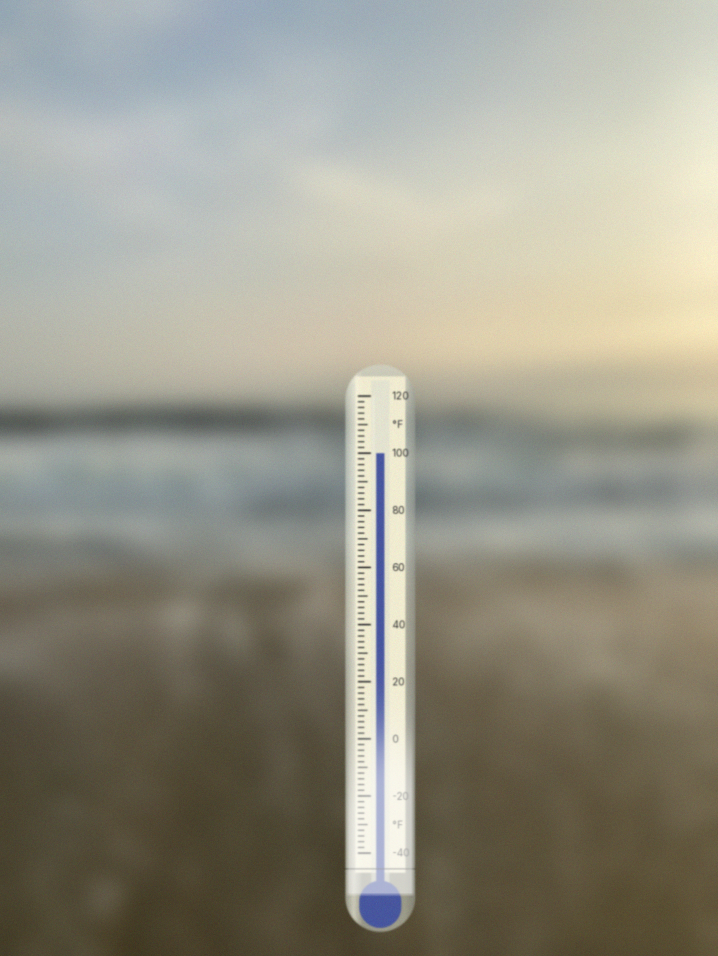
100 °F
